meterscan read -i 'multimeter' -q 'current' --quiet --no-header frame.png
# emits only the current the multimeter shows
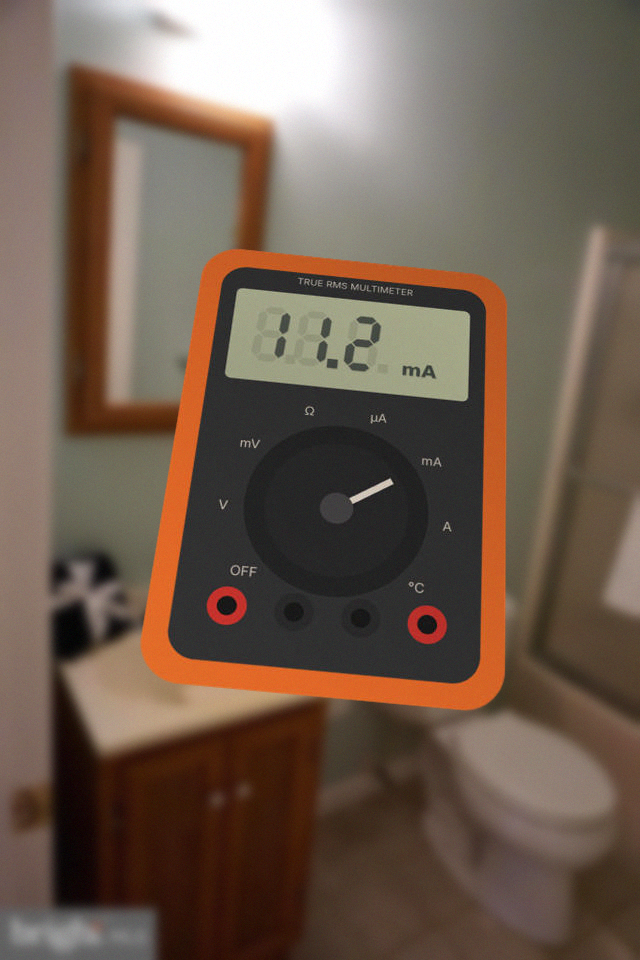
11.2 mA
